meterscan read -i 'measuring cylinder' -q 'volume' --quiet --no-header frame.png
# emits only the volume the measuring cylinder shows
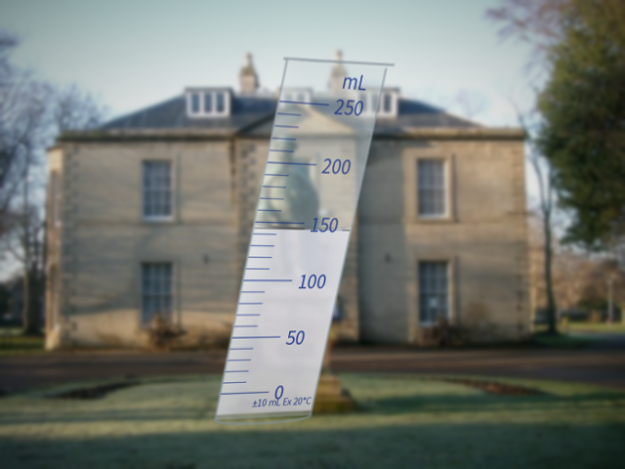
145 mL
